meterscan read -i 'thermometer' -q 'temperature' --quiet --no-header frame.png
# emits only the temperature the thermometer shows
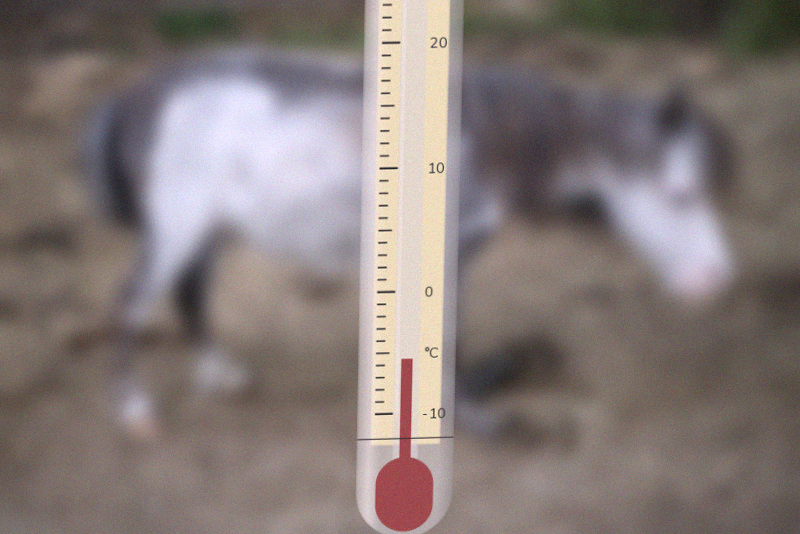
-5.5 °C
